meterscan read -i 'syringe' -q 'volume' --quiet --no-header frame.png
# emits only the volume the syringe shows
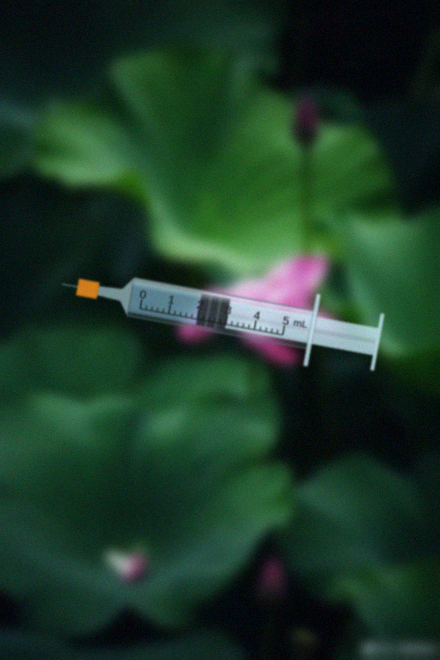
2 mL
